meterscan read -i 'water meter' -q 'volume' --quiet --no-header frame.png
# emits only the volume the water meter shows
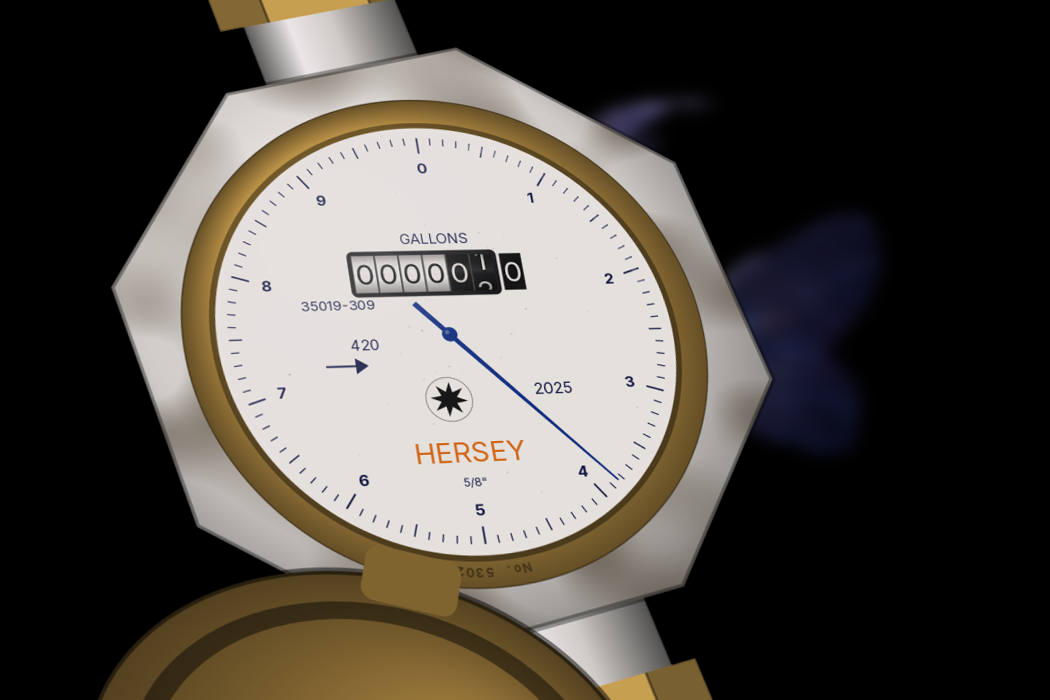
13.8 gal
